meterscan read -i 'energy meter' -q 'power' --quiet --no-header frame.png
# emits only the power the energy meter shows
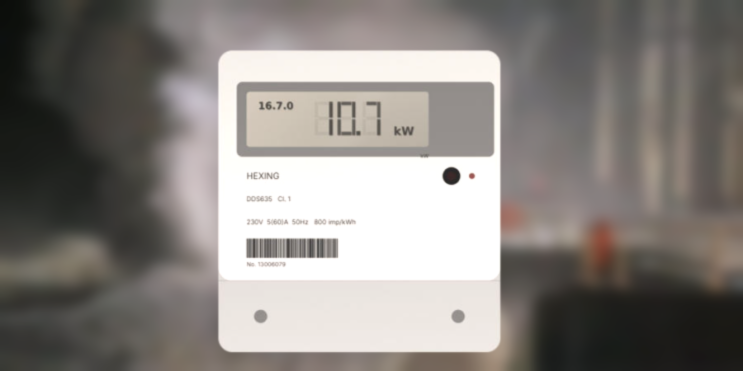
10.7 kW
